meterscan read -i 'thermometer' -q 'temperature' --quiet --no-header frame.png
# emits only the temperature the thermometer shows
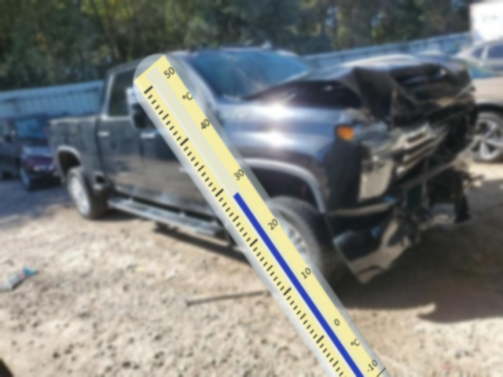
28 °C
